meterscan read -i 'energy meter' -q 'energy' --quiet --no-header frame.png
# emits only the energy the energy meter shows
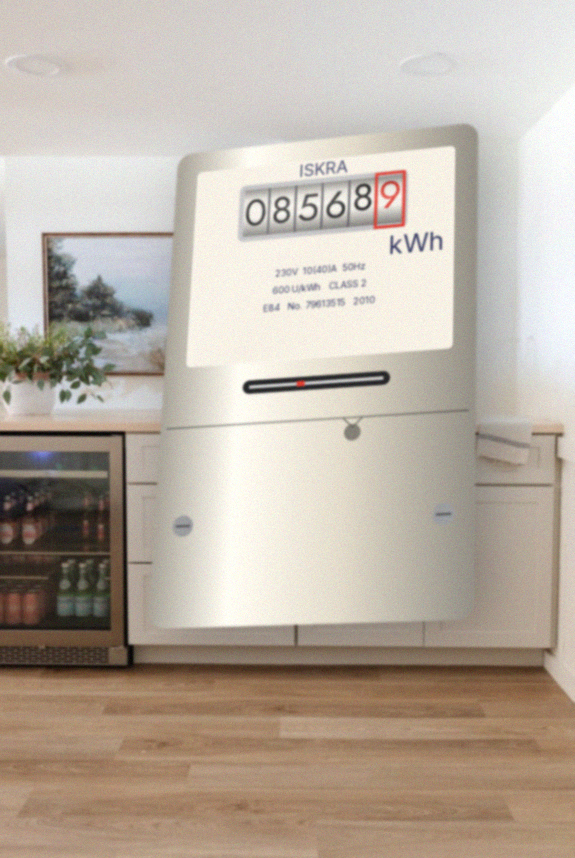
8568.9 kWh
